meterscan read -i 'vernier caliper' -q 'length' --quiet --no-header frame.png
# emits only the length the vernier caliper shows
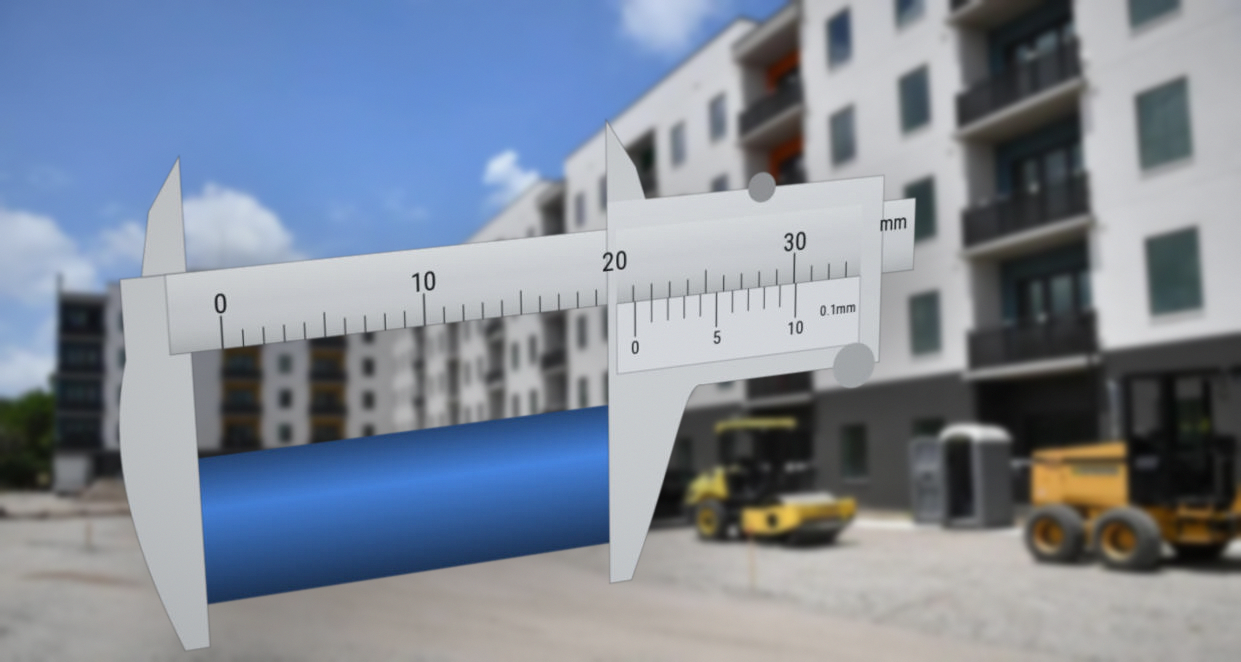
21.1 mm
